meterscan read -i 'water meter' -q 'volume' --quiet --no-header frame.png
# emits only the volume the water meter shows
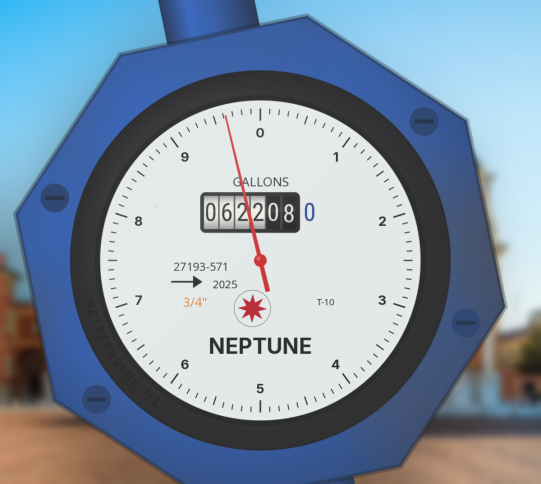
622079.6 gal
